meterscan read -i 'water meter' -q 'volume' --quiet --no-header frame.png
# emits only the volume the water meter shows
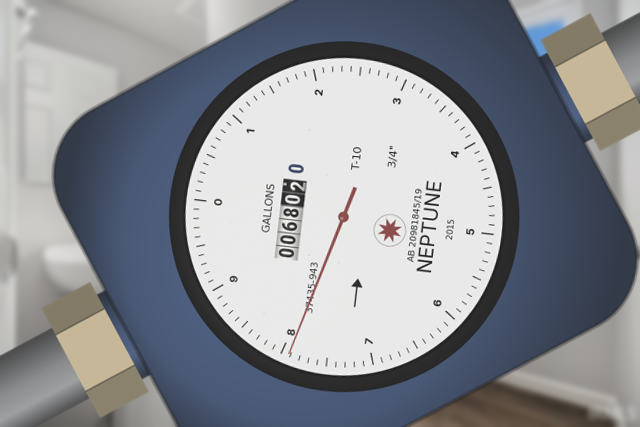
68017.9 gal
